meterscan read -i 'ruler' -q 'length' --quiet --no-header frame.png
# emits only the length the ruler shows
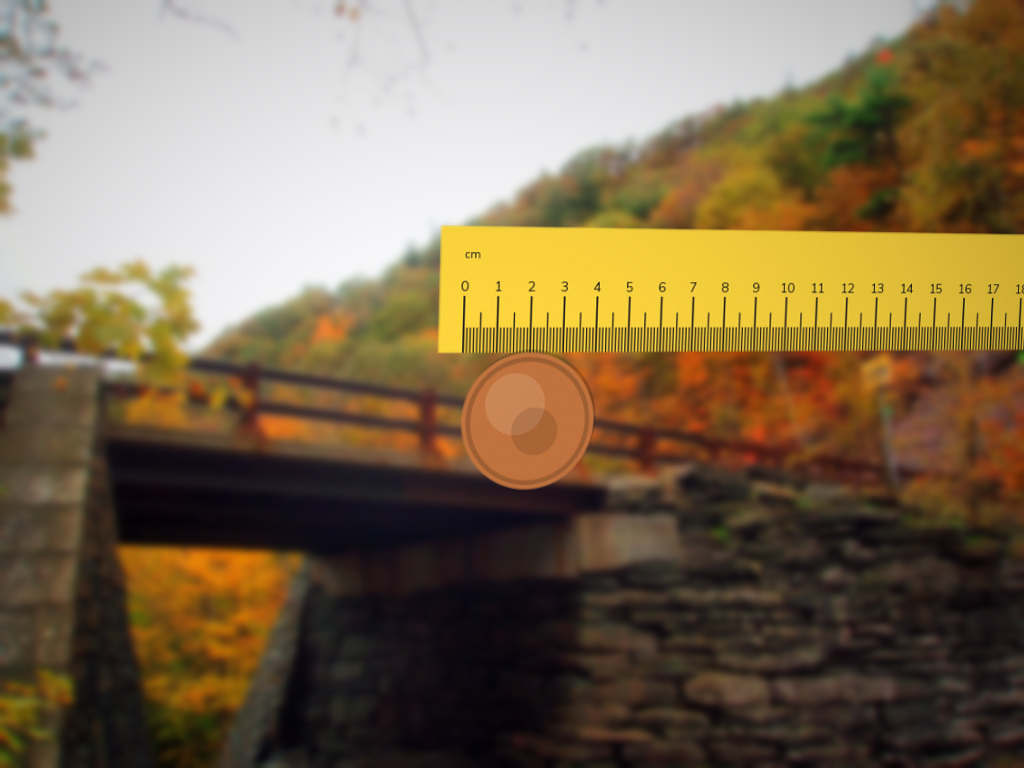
4 cm
